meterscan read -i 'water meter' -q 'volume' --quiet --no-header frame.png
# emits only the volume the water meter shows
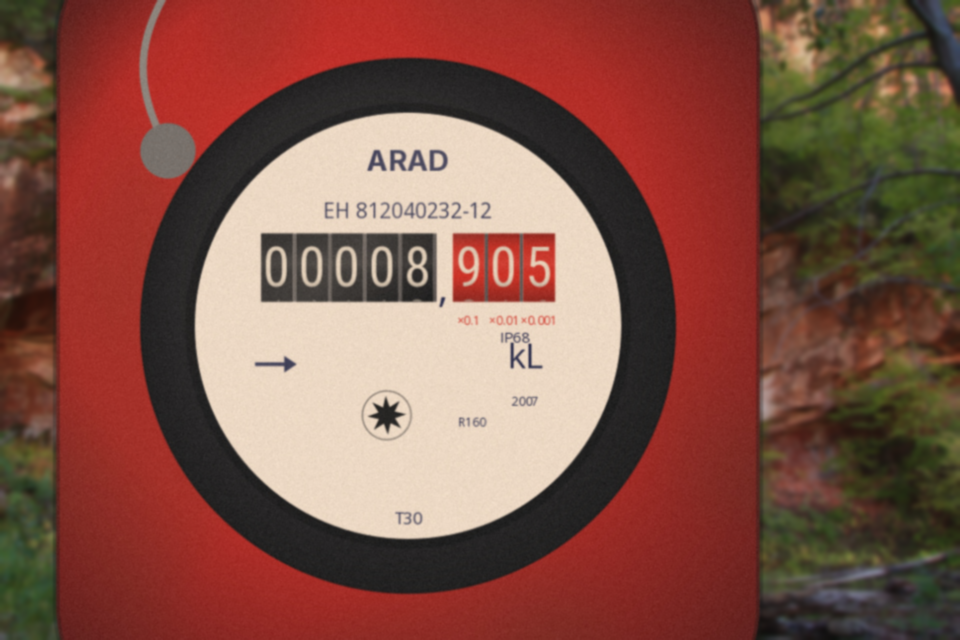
8.905 kL
